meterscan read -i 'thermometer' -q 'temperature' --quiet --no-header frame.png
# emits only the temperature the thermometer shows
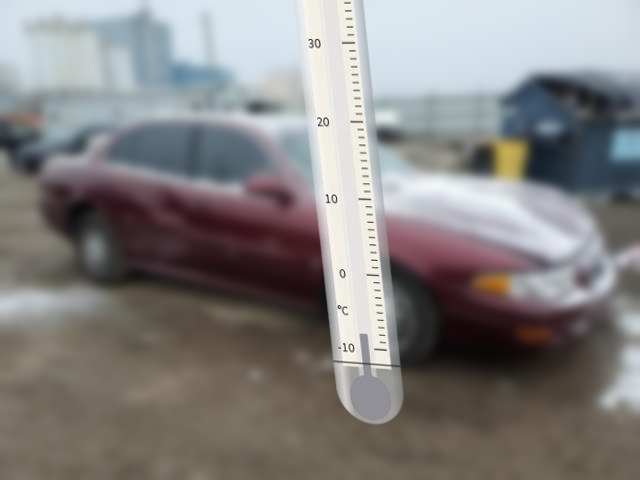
-8 °C
